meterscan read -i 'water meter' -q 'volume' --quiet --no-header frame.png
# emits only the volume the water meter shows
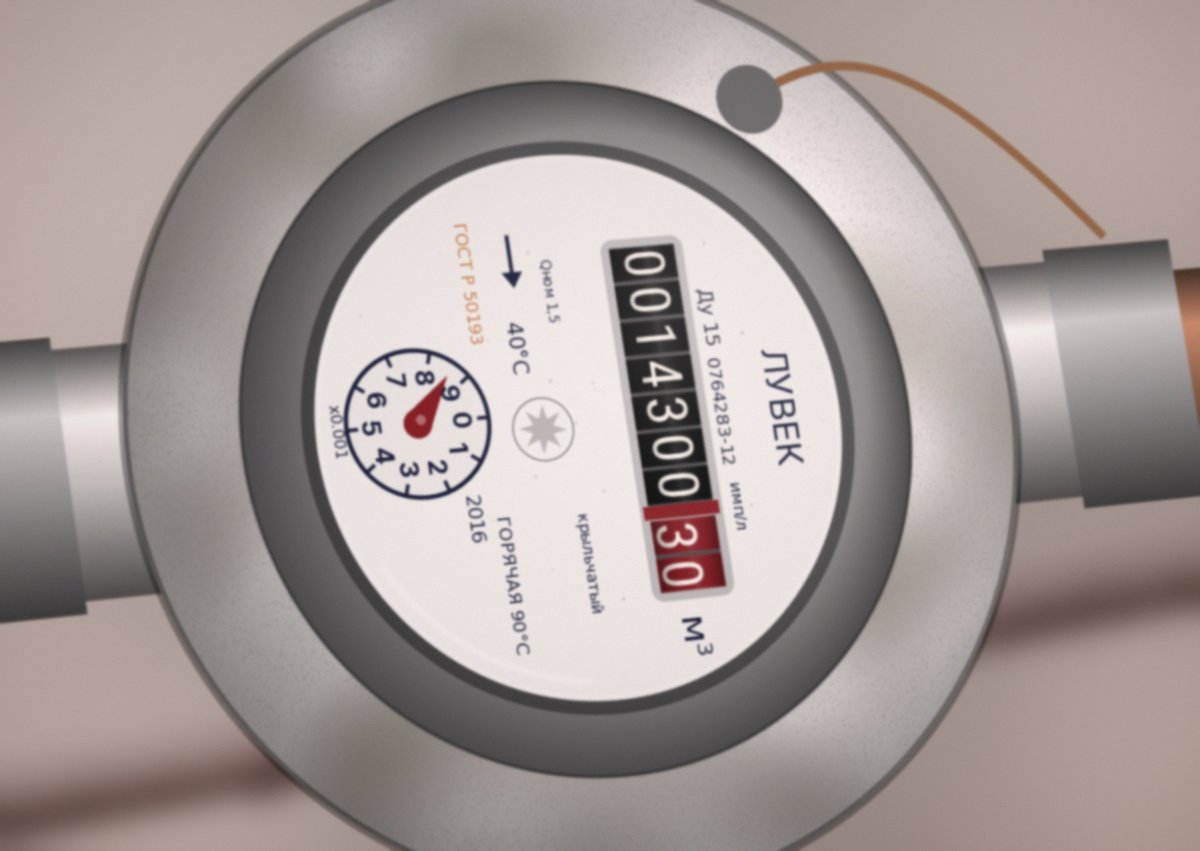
14300.298 m³
